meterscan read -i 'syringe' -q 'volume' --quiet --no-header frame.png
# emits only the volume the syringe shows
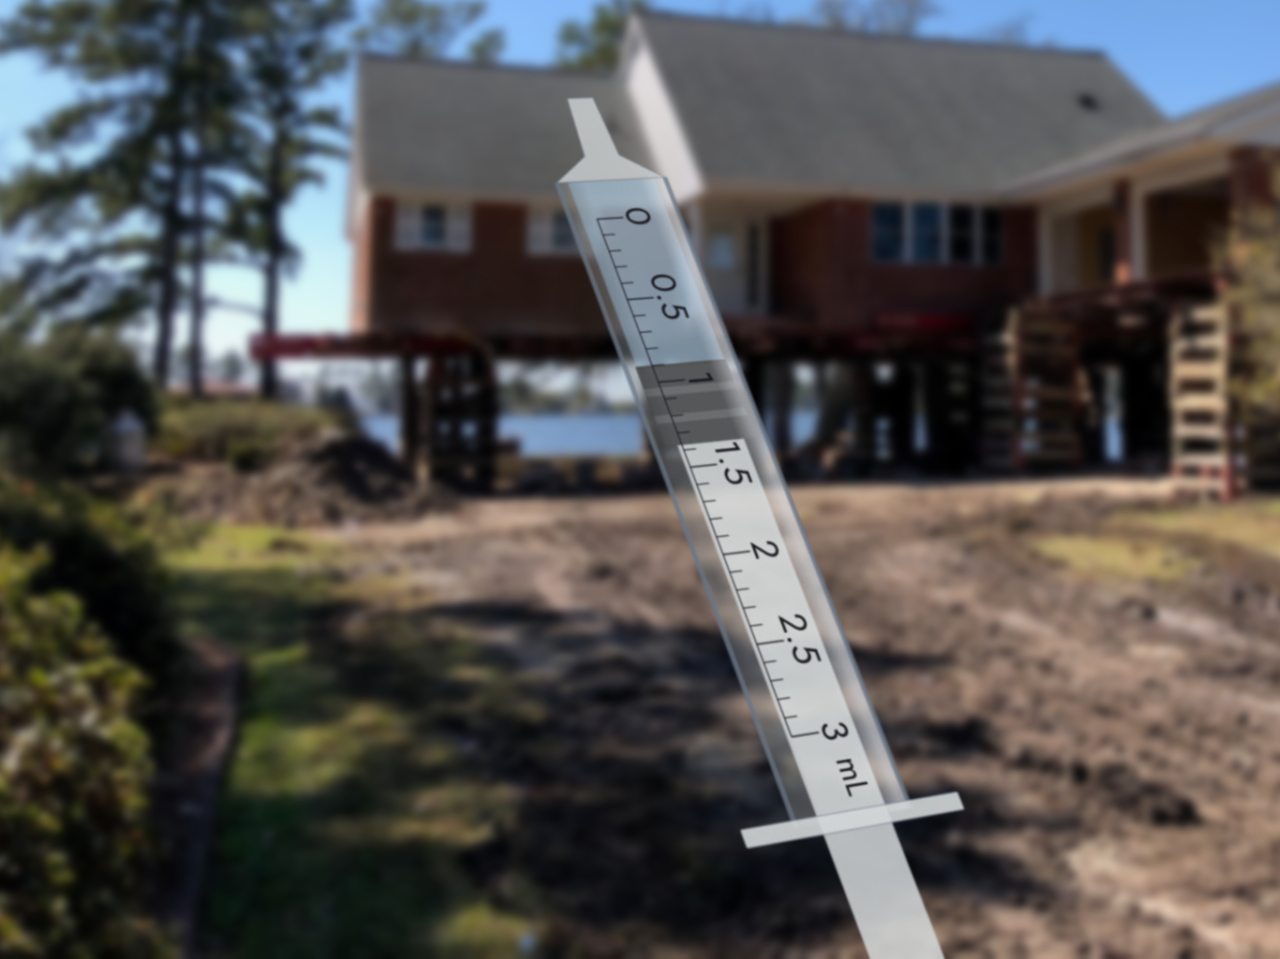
0.9 mL
